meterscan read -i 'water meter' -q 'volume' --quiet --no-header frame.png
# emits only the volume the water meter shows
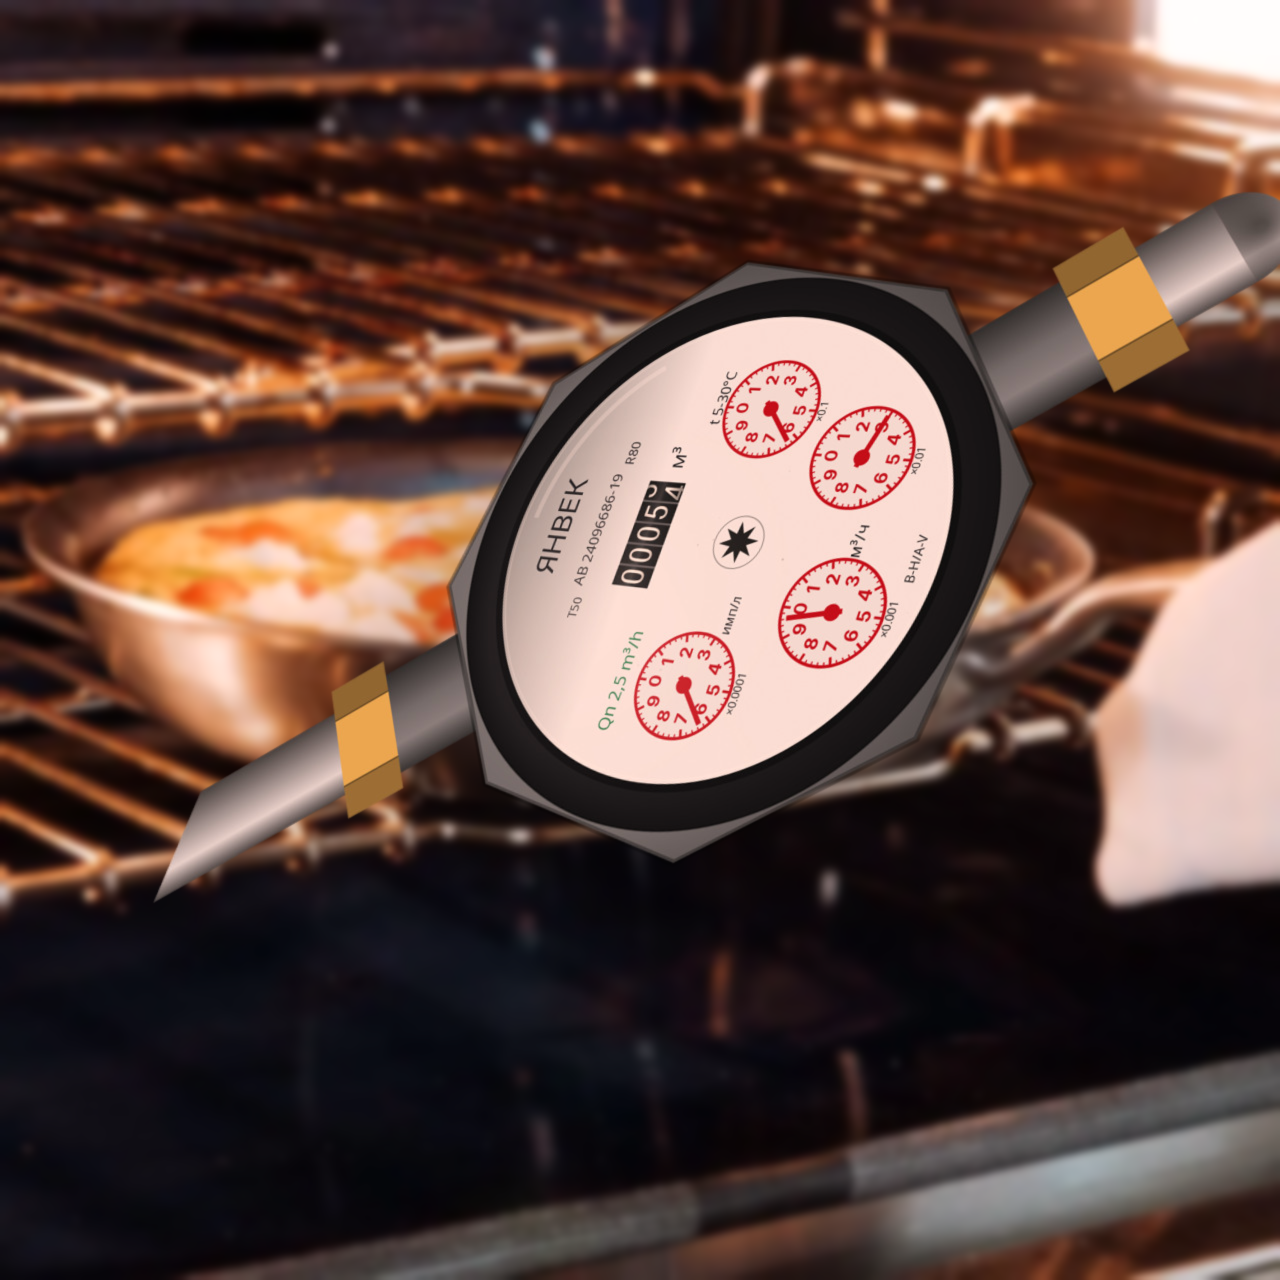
53.6296 m³
